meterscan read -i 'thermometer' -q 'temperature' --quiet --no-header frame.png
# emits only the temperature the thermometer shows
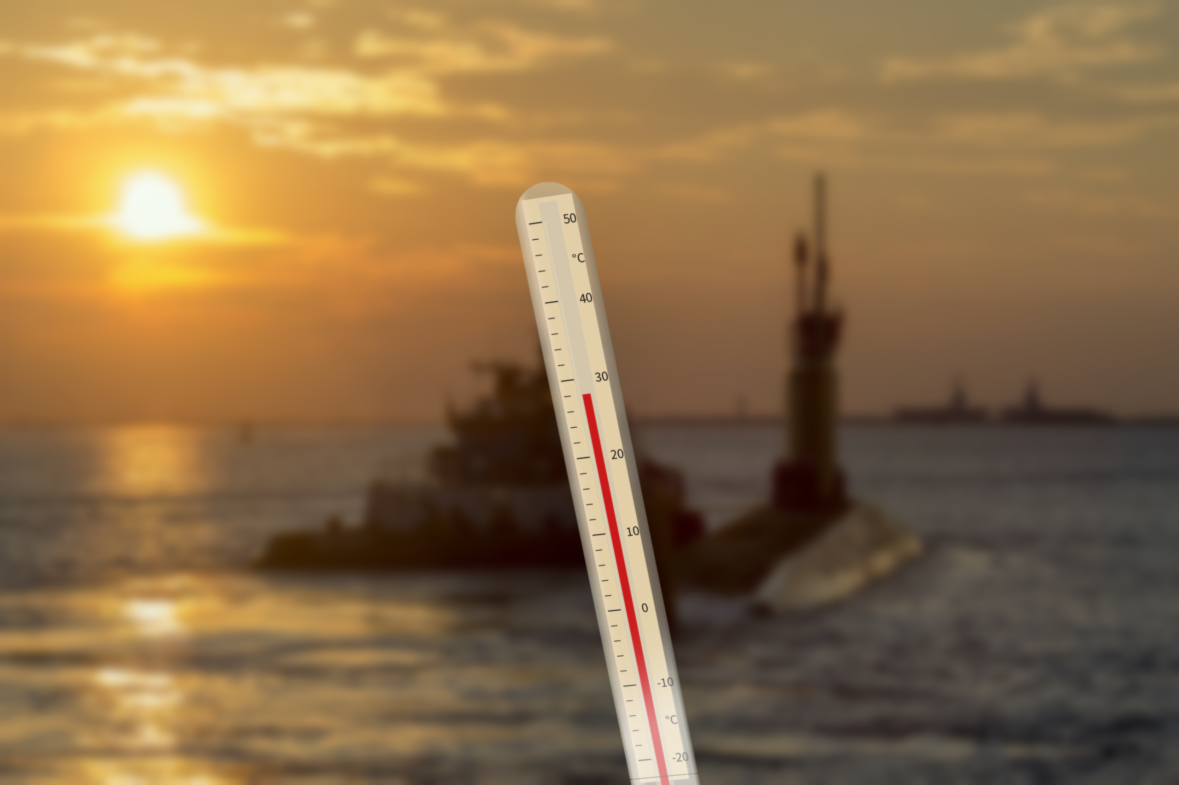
28 °C
